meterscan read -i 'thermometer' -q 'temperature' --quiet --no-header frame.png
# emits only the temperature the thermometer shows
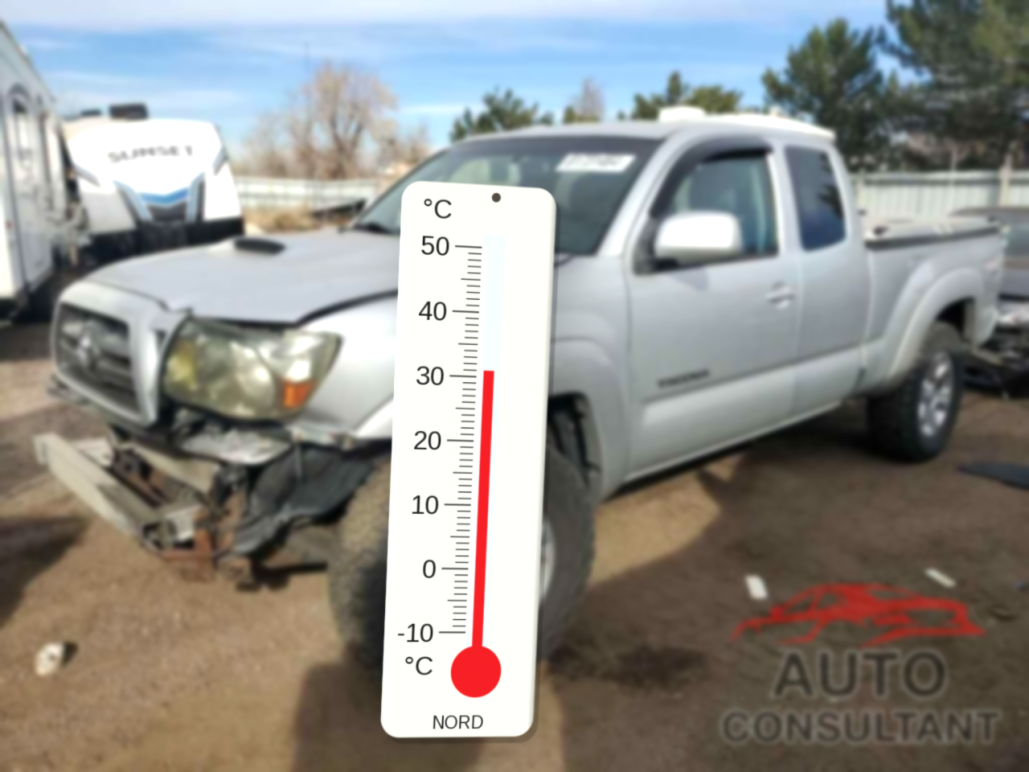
31 °C
